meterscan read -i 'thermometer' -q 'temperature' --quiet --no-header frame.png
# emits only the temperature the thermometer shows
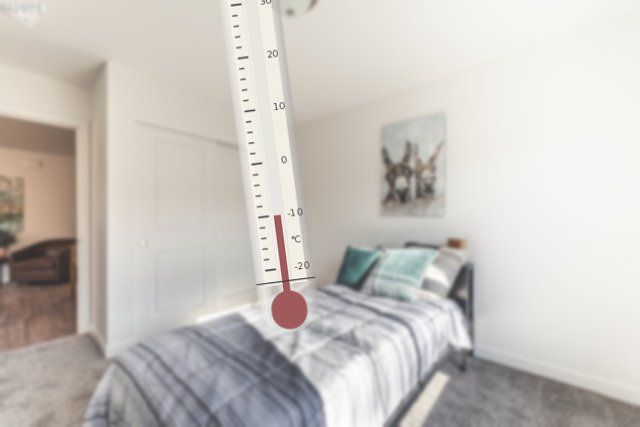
-10 °C
